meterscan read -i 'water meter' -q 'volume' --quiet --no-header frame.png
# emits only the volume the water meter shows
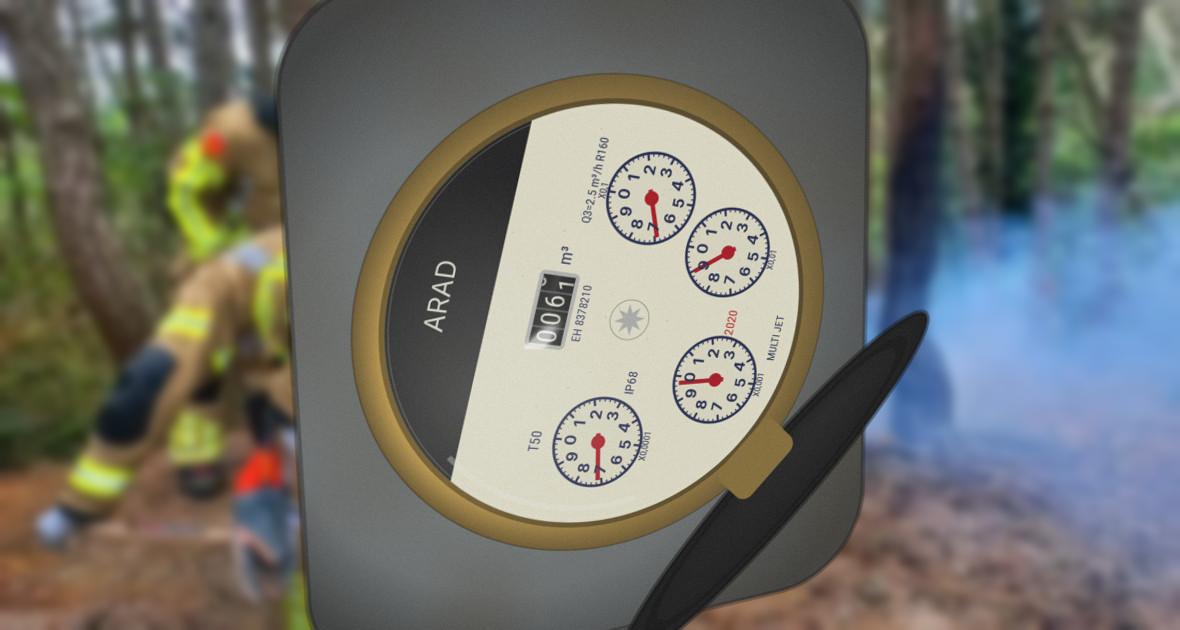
60.6897 m³
